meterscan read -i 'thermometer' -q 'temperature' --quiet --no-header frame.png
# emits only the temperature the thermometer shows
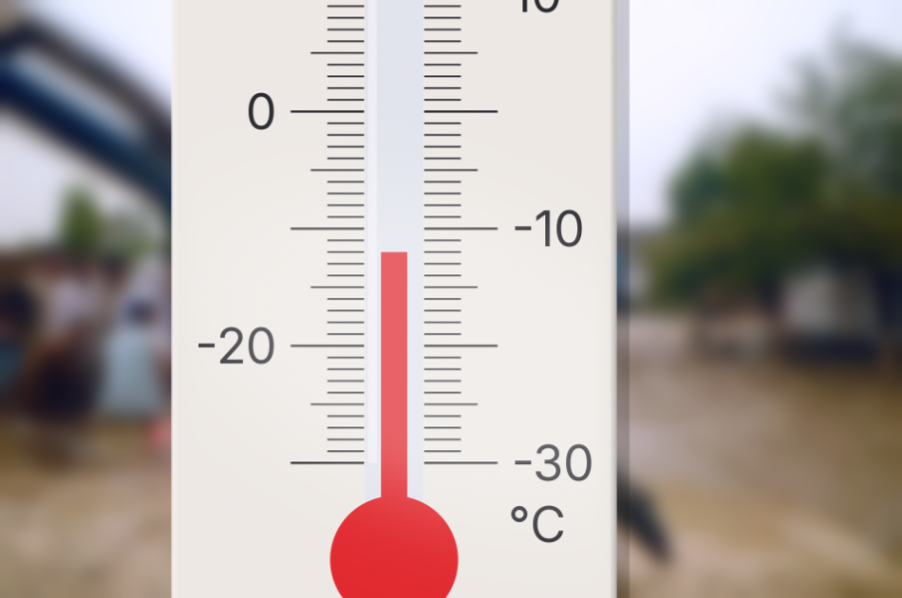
-12 °C
